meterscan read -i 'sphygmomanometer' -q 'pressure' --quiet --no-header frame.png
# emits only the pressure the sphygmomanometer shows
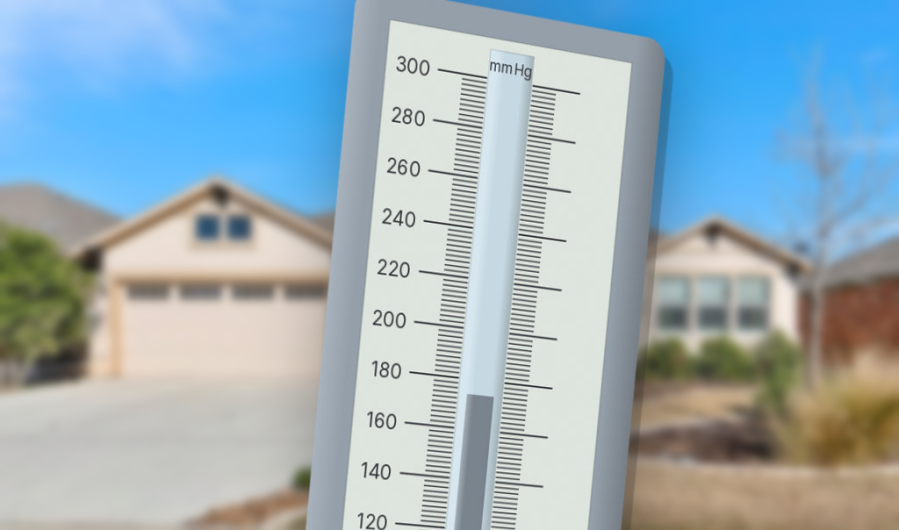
174 mmHg
